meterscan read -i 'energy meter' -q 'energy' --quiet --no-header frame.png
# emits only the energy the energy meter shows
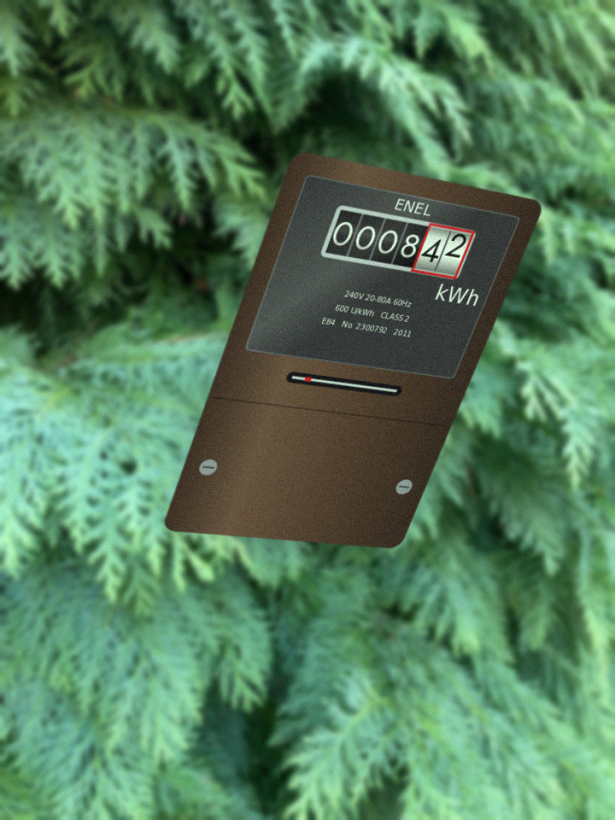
8.42 kWh
